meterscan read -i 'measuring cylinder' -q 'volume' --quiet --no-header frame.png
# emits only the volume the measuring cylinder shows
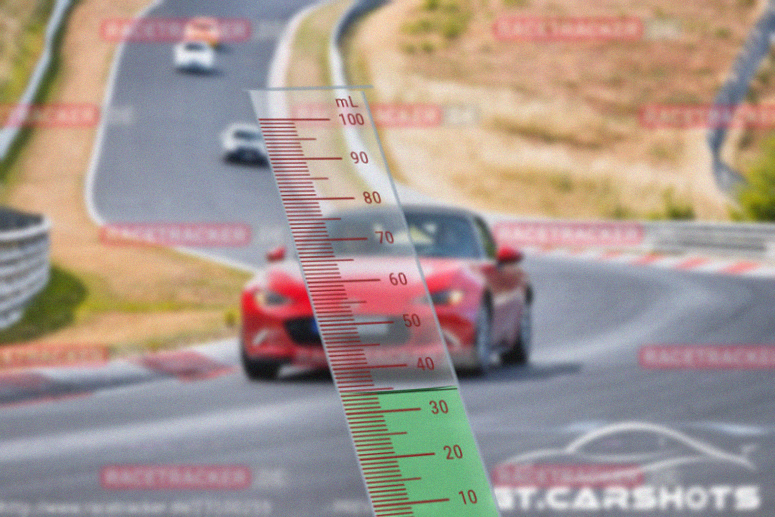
34 mL
